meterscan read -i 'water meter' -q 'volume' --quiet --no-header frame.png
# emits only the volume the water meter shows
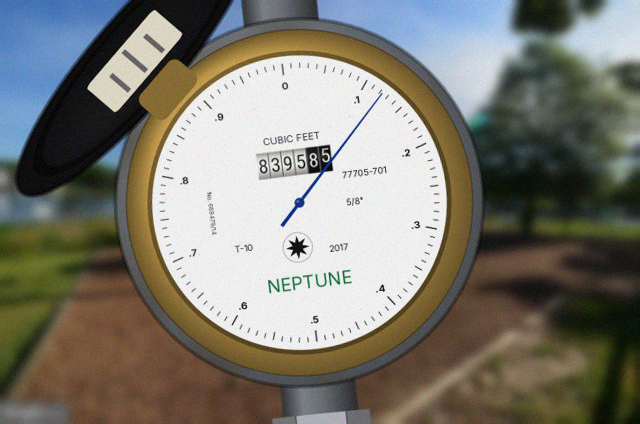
839585.12 ft³
